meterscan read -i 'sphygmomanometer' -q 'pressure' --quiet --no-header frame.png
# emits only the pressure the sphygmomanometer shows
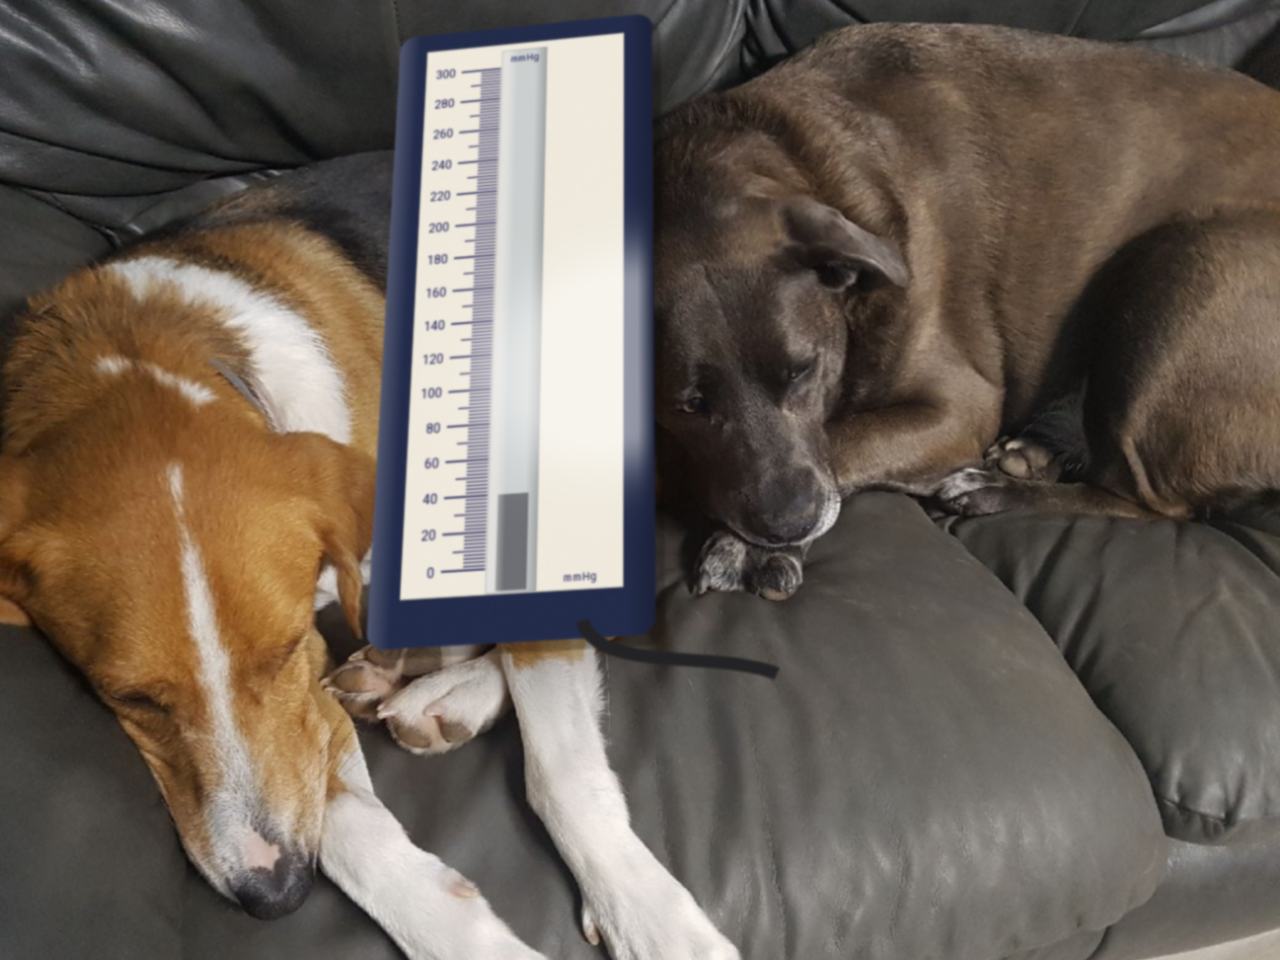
40 mmHg
